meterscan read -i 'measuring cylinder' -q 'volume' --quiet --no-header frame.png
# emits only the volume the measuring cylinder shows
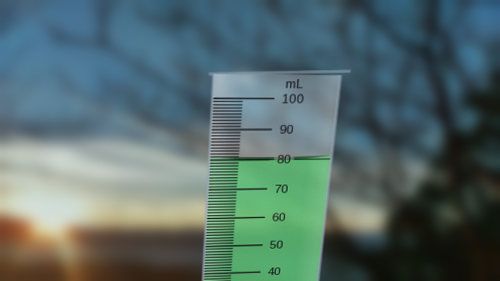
80 mL
